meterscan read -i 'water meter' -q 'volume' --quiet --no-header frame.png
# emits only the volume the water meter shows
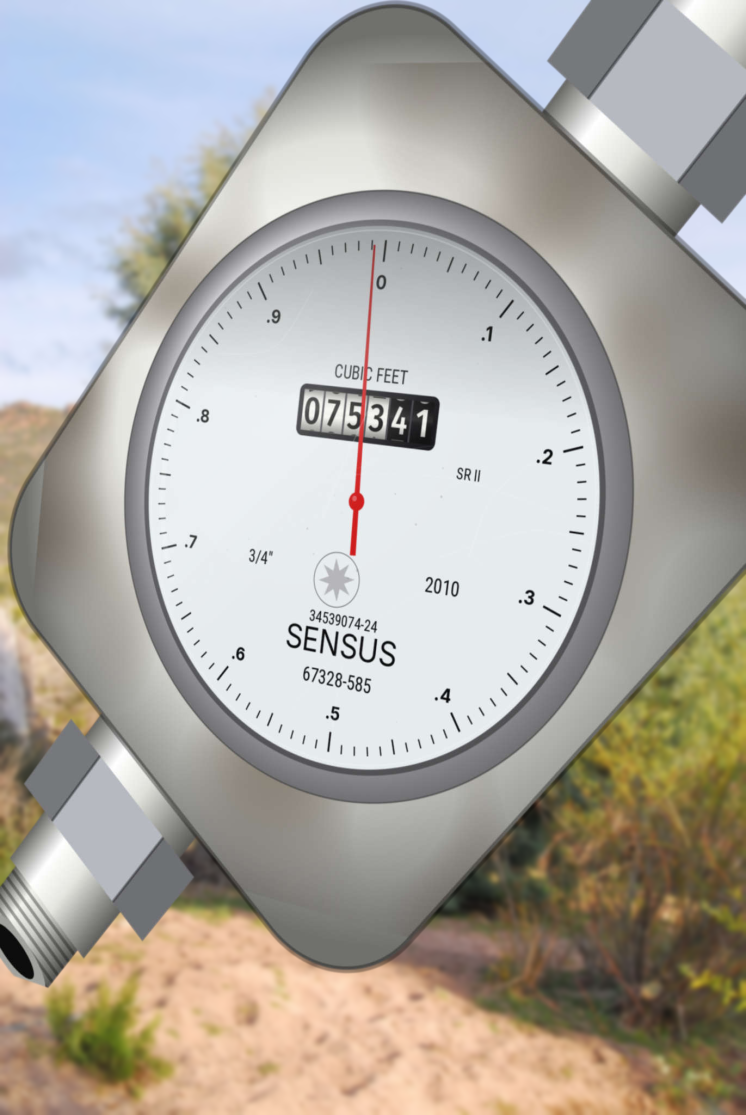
75340.99 ft³
